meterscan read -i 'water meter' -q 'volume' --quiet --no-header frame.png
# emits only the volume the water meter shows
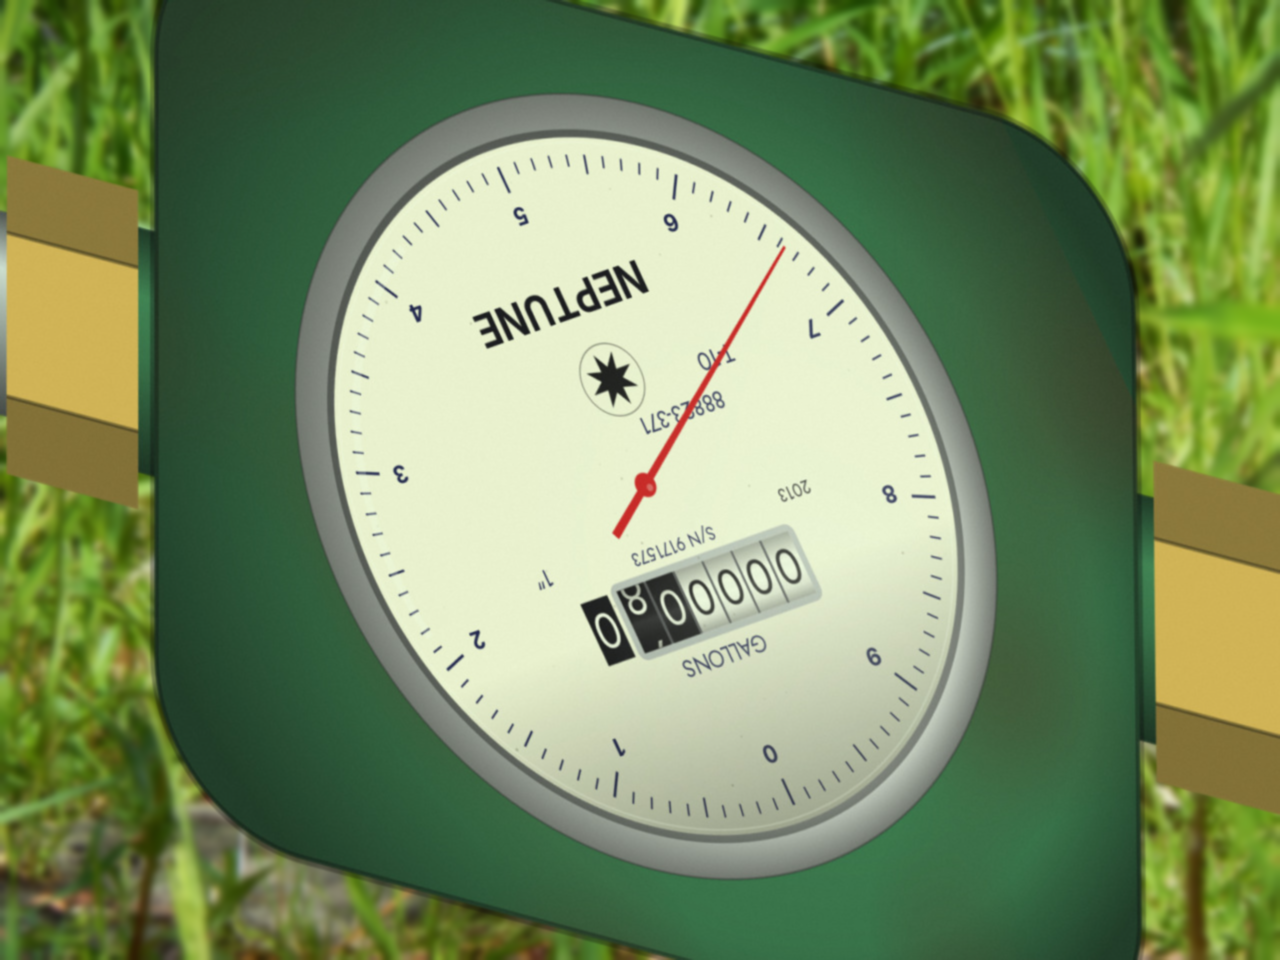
76.6 gal
